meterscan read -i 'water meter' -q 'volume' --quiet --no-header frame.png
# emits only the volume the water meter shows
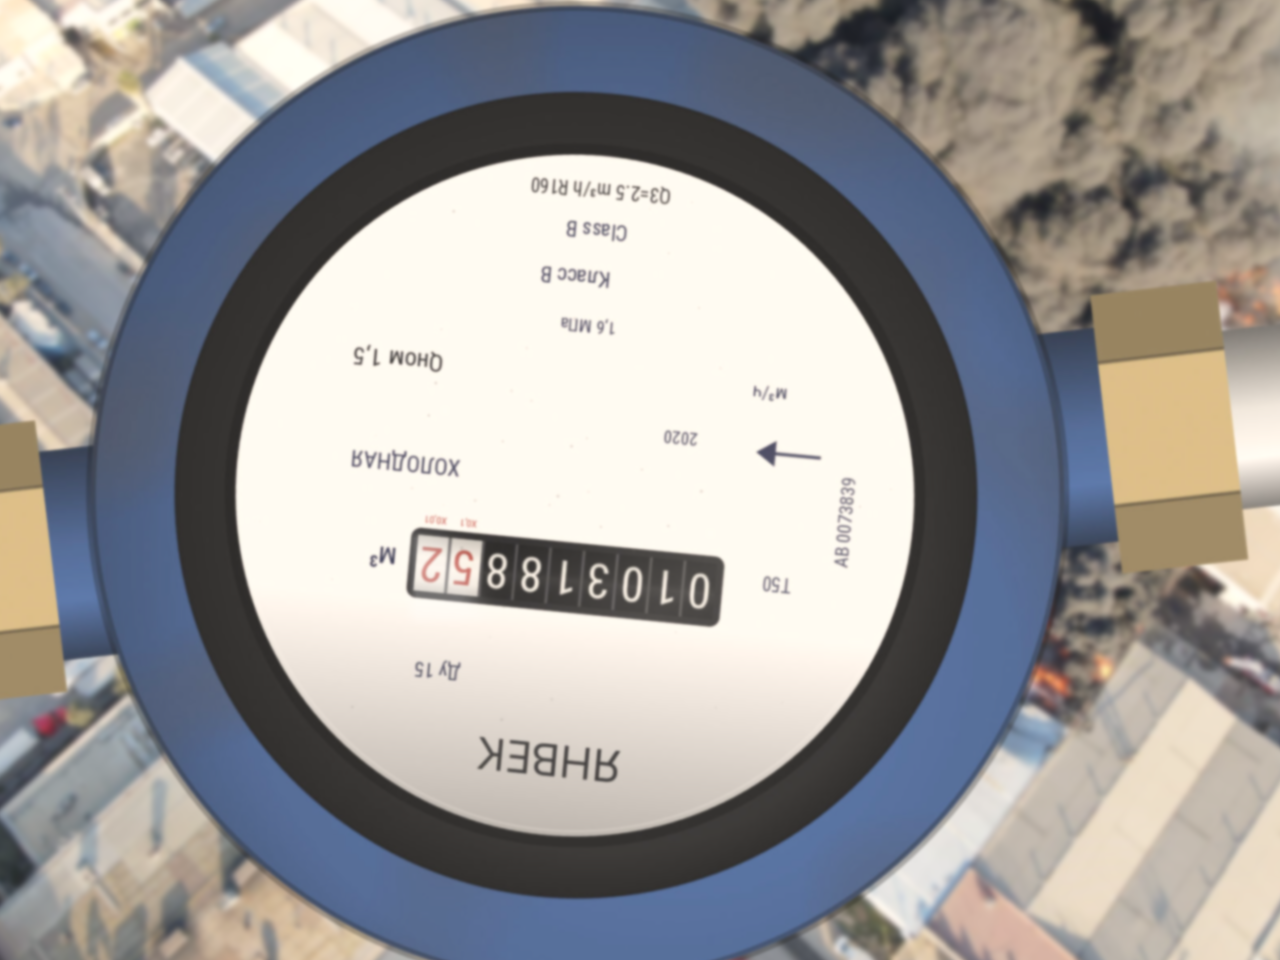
103188.52 m³
